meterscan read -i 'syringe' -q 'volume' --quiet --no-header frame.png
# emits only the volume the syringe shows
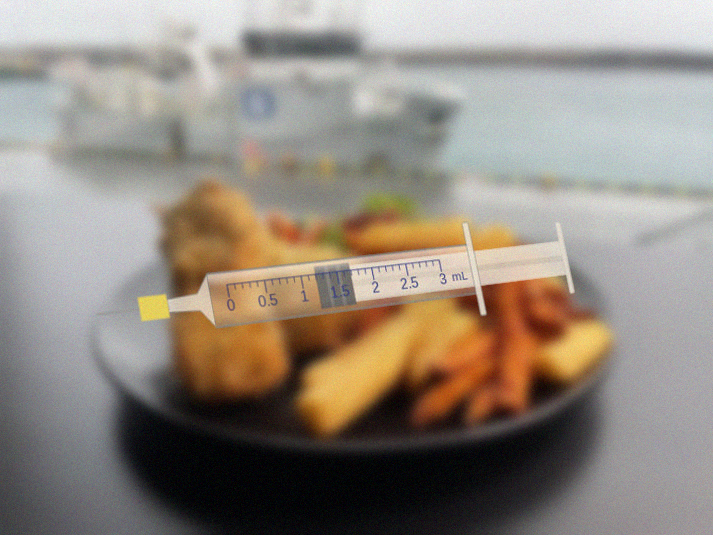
1.2 mL
